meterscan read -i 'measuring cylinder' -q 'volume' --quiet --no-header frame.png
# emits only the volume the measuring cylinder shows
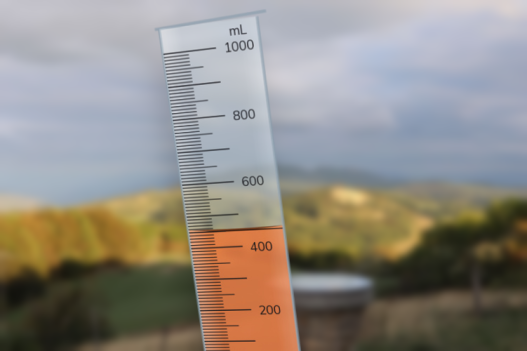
450 mL
